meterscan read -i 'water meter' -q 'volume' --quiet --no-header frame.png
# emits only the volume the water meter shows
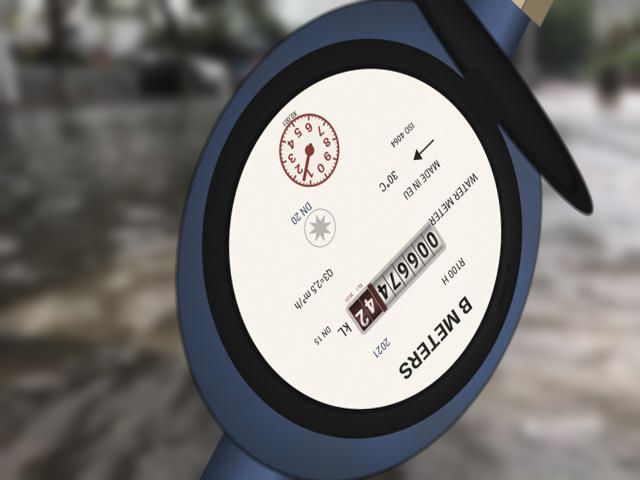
6674.421 kL
